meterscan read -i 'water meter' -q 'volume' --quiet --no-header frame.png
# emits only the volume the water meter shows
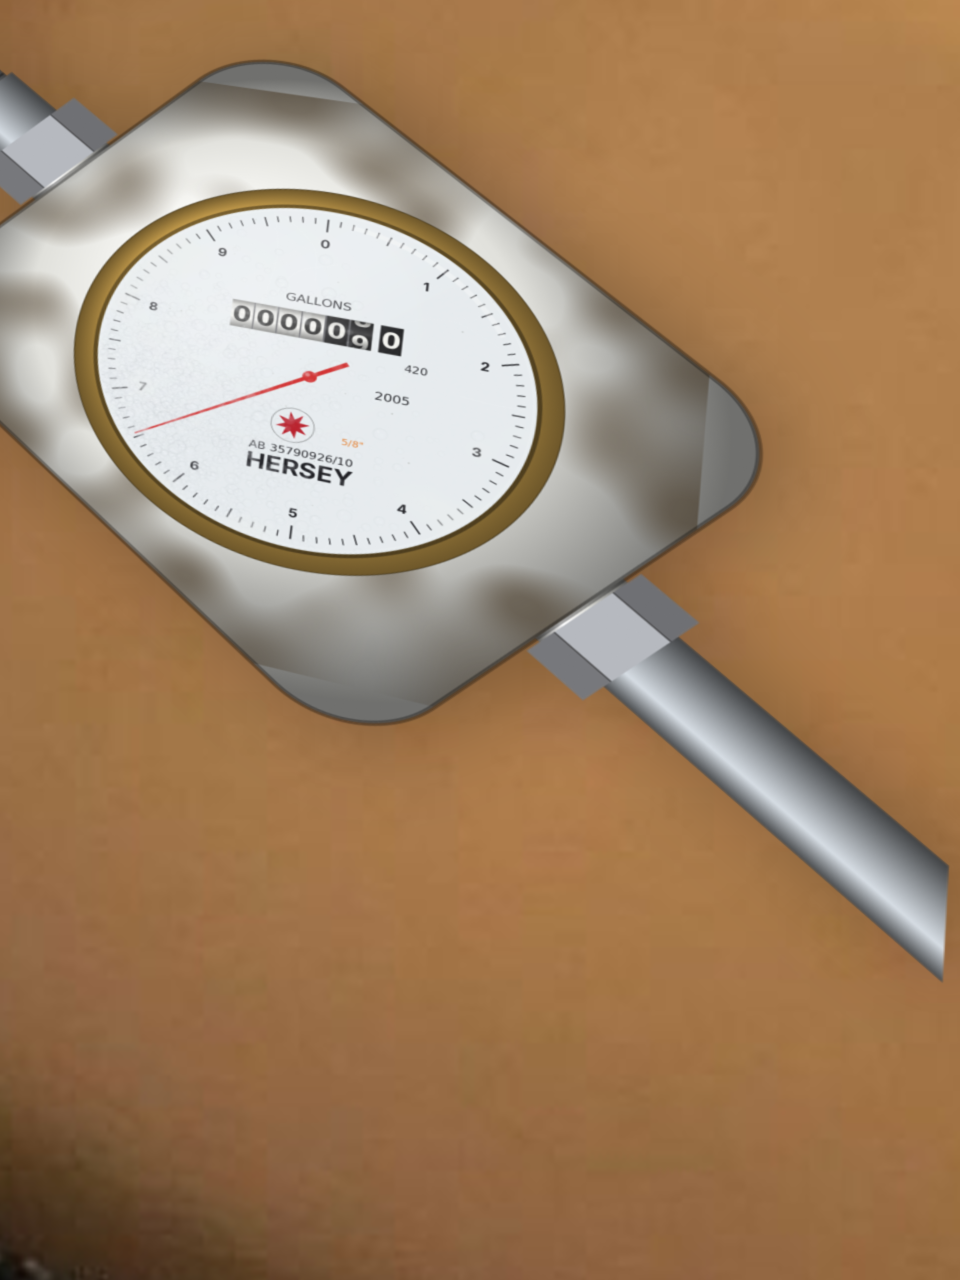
86.5 gal
